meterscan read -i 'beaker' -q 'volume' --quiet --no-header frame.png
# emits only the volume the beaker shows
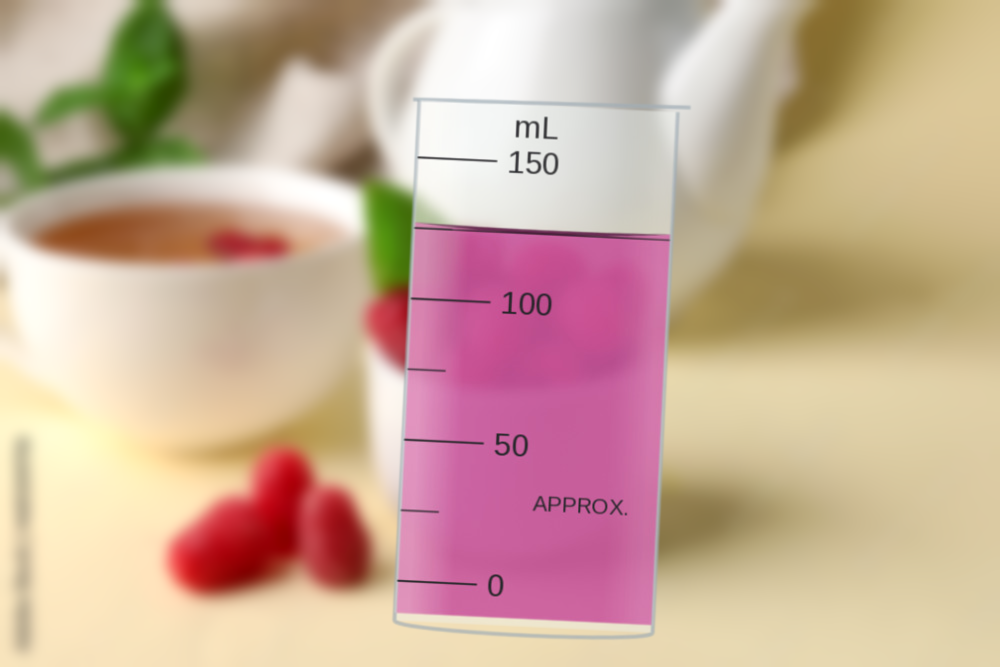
125 mL
